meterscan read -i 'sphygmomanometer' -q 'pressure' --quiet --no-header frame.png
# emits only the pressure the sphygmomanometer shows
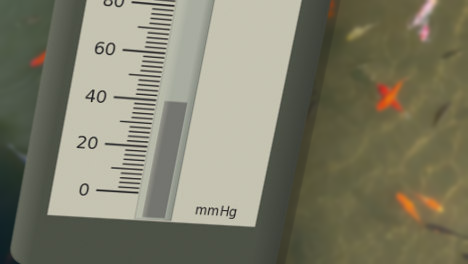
40 mmHg
